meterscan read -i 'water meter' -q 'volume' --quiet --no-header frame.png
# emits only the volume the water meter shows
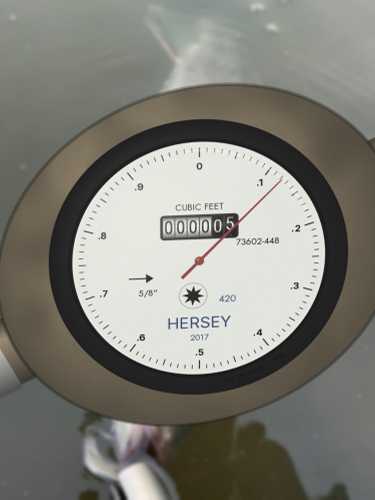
5.12 ft³
